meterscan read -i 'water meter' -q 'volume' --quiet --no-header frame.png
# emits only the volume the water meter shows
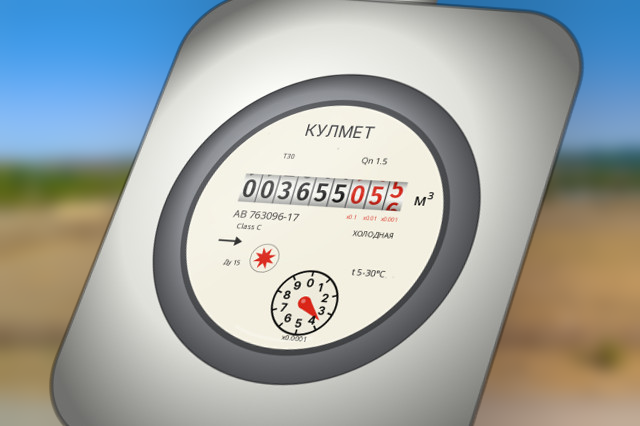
3655.0553 m³
